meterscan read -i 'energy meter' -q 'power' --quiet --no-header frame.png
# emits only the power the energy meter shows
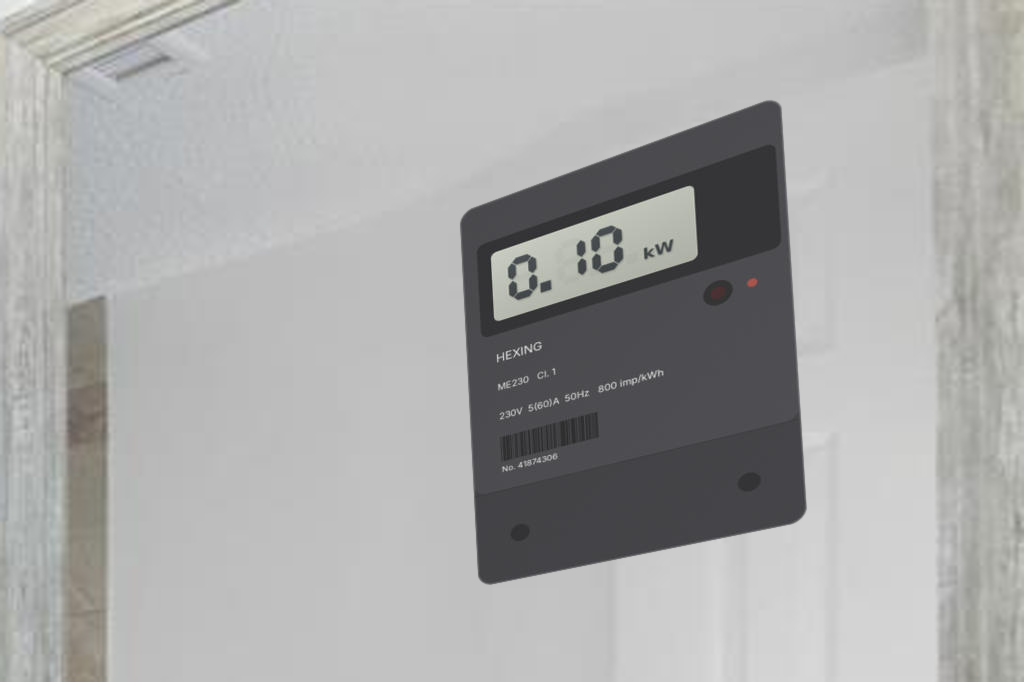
0.10 kW
